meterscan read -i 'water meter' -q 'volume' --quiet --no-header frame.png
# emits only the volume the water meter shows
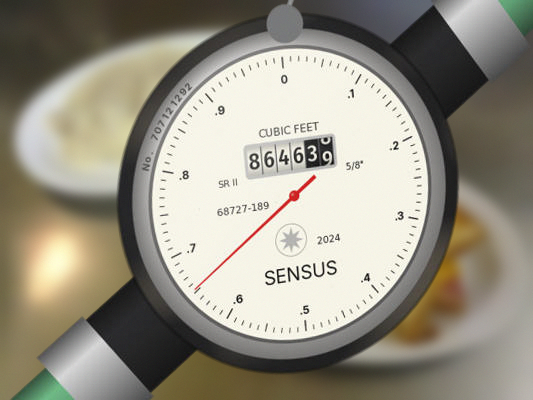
864638.65 ft³
